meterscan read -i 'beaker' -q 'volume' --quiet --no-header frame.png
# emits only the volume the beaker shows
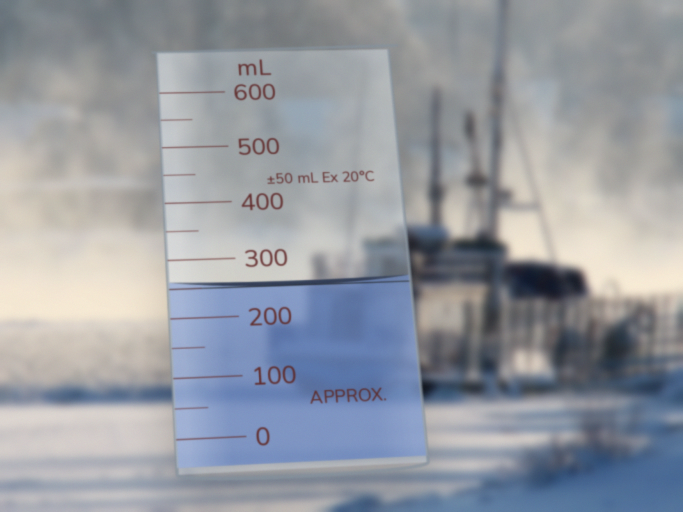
250 mL
